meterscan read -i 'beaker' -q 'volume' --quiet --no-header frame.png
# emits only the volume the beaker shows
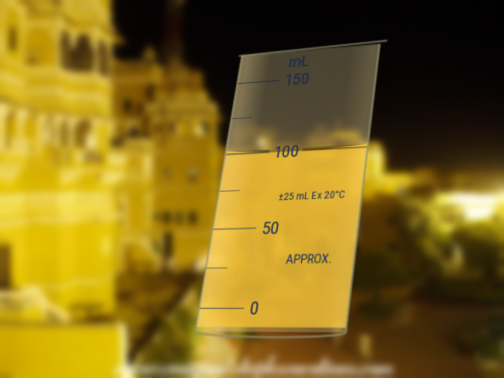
100 mL
